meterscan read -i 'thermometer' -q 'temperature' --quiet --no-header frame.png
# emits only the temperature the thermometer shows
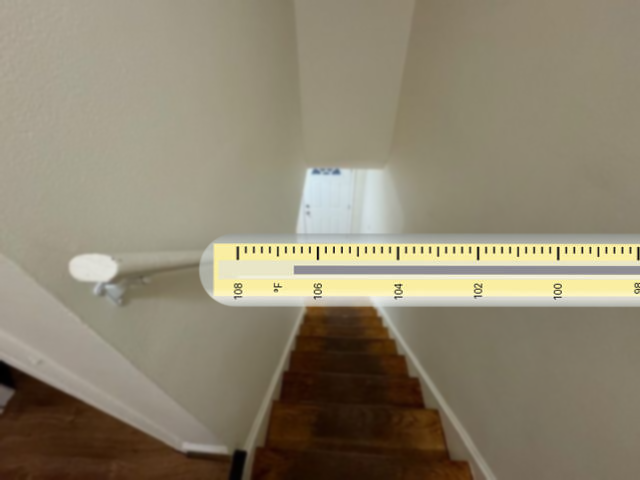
106.6 °F
